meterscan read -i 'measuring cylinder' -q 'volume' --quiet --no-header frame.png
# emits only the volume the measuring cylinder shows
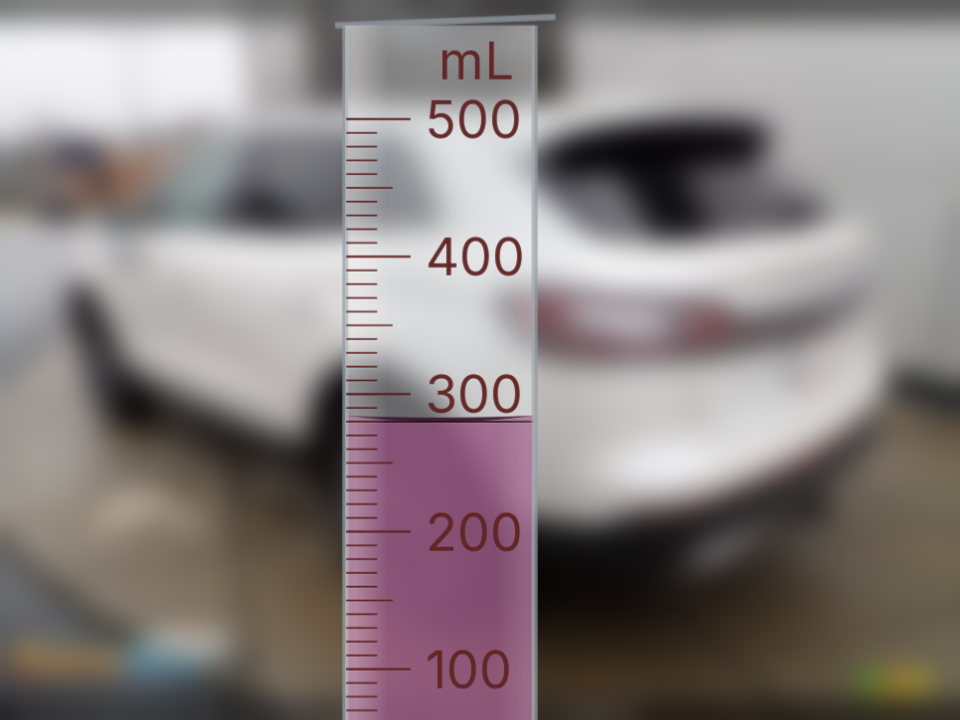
280 mL
